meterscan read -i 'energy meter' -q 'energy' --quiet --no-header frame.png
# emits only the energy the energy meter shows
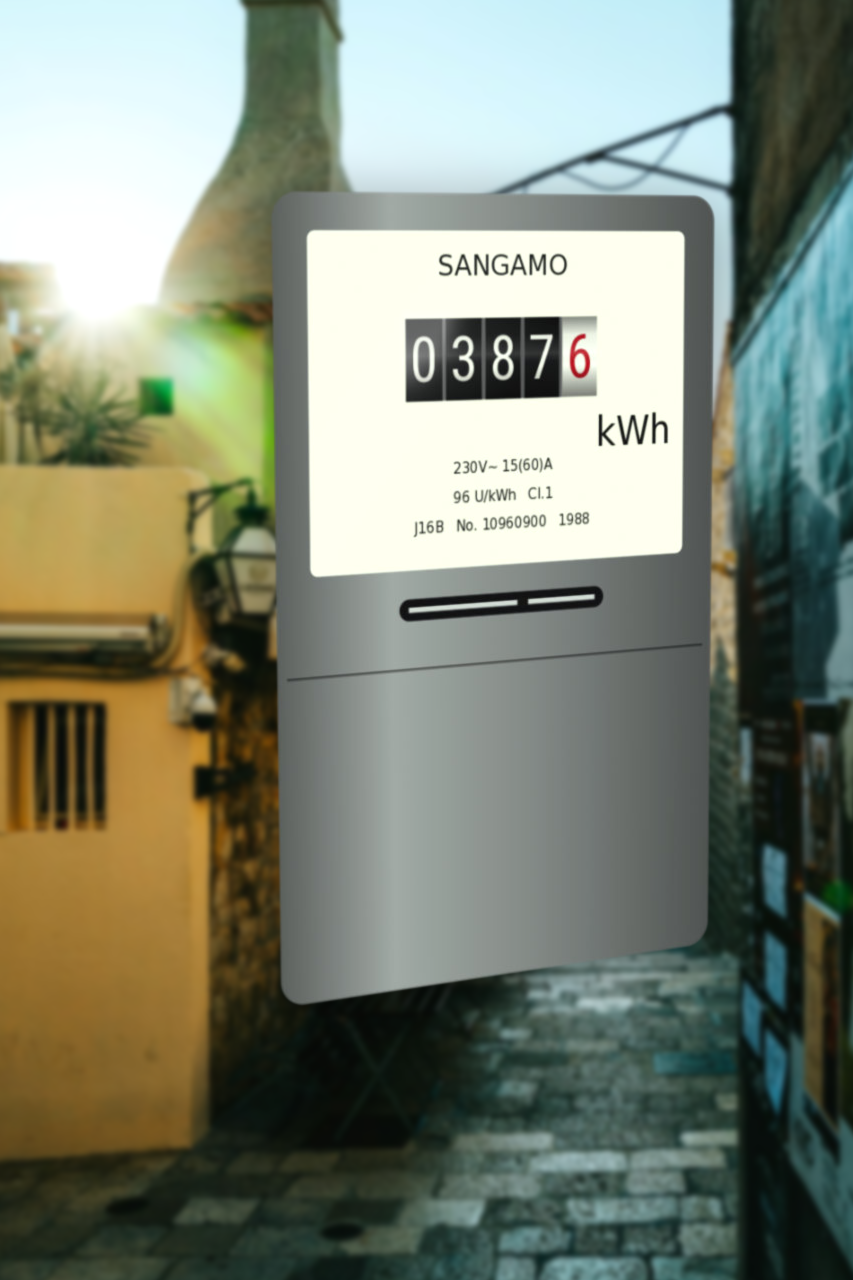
387.6 kWh
